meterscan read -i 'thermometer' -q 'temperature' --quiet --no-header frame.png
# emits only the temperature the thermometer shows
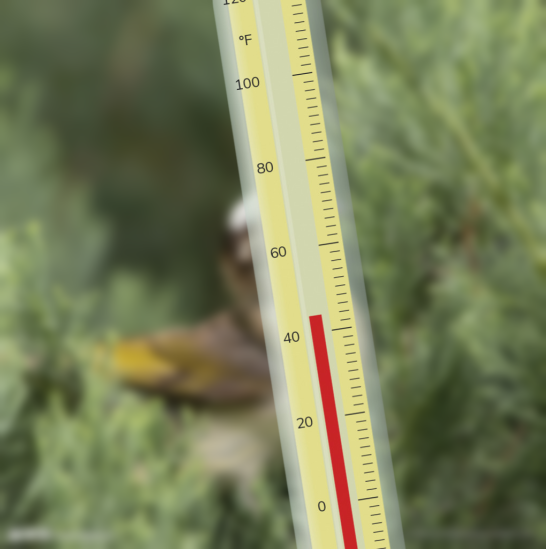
44 °F
